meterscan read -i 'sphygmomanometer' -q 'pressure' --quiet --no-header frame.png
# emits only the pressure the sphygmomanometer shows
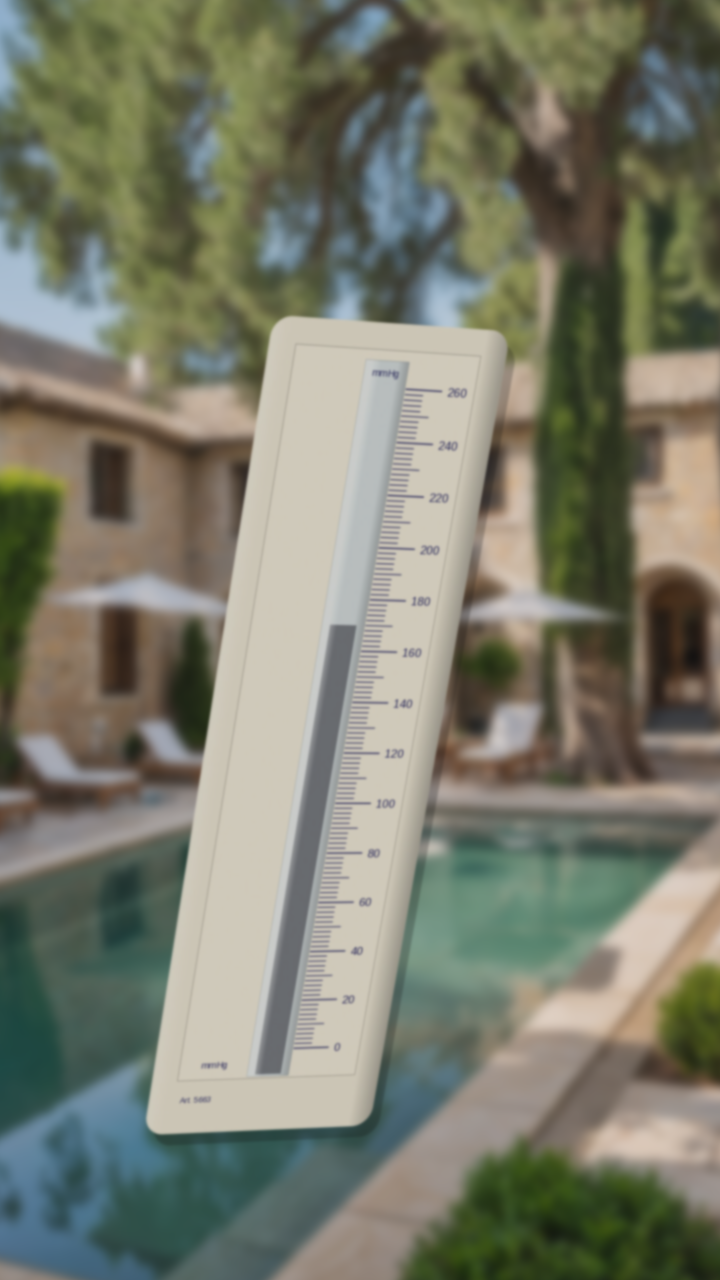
170 mmHg
